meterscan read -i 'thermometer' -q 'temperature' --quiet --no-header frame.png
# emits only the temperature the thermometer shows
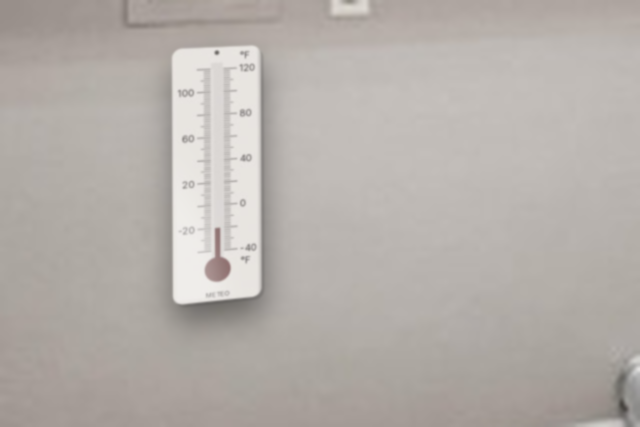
-20 °F
